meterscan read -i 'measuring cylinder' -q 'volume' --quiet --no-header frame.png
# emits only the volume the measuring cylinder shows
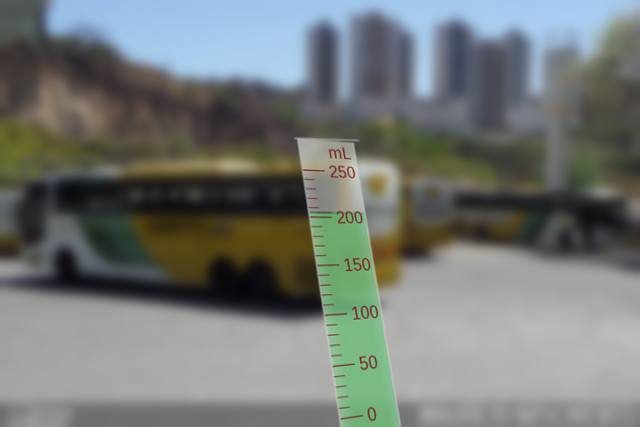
205 mL
